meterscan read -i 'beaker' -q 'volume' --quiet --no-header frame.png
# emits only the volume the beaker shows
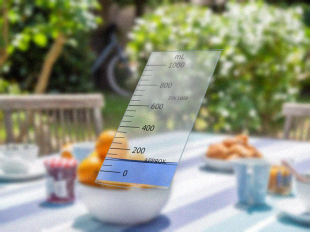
100 mL
